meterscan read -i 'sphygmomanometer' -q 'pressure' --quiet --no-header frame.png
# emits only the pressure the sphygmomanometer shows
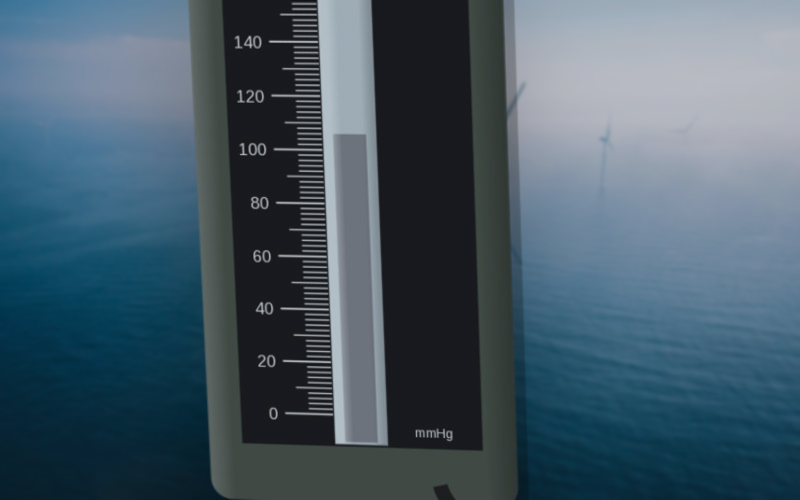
106 mmHg
